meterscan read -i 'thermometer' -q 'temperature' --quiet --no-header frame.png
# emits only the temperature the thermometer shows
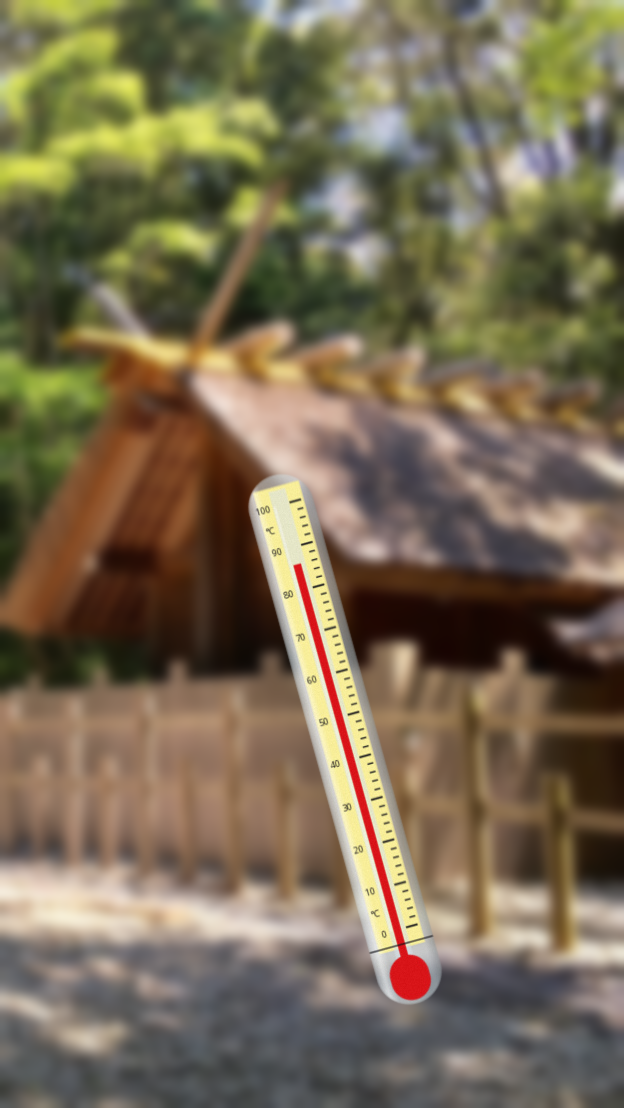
86 °C
